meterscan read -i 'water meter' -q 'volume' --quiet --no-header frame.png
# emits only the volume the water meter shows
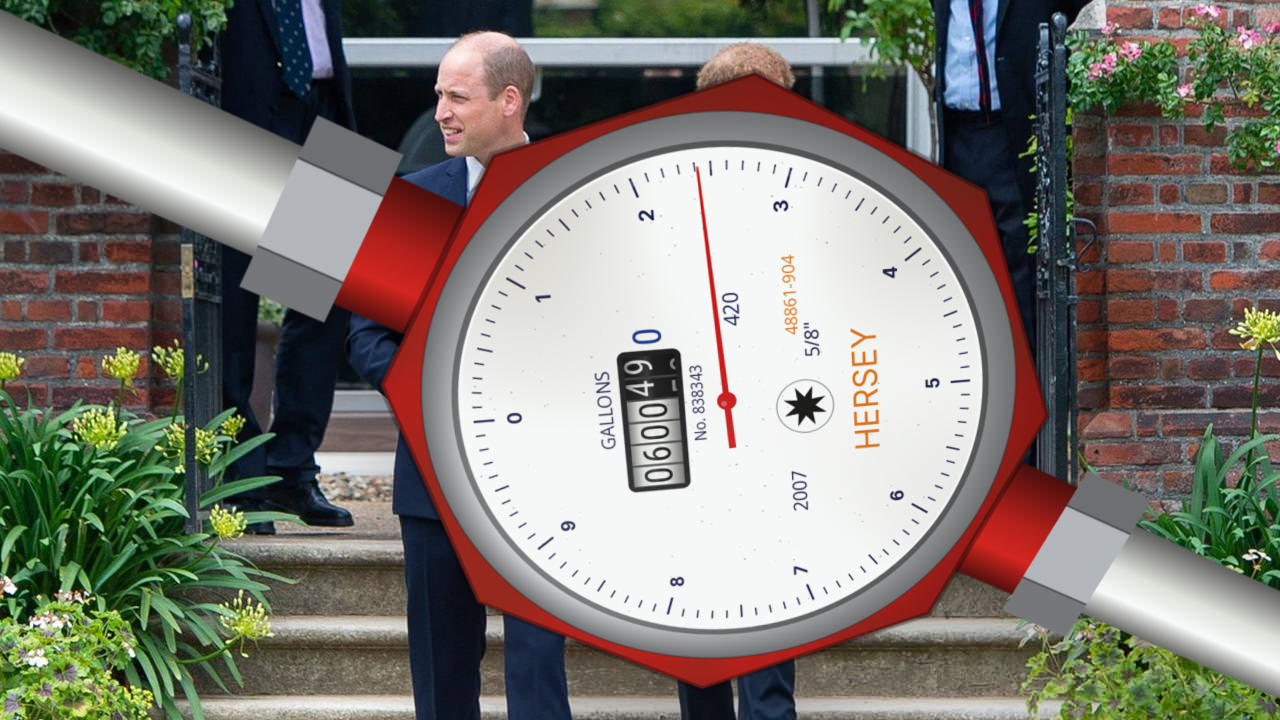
600492.4 gal
